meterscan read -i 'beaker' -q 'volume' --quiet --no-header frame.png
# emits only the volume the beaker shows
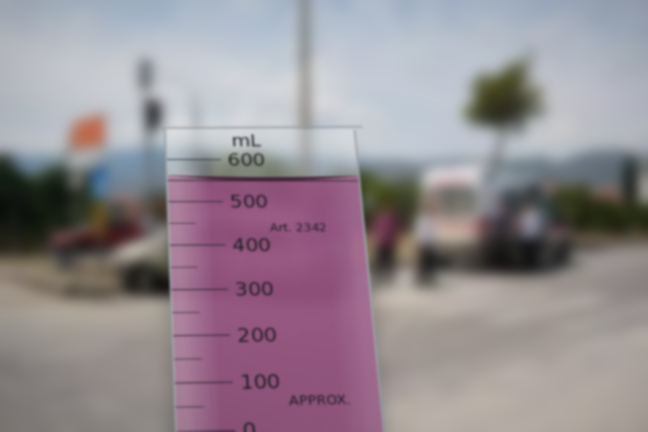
550 mL
